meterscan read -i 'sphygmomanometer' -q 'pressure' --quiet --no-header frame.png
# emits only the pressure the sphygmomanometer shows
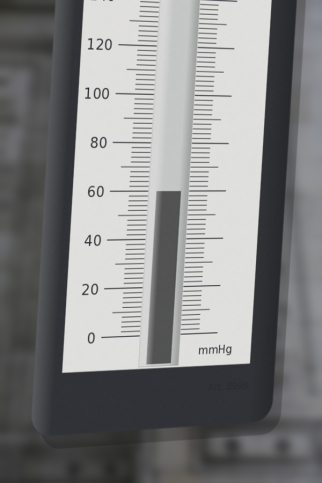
60 mmHg
